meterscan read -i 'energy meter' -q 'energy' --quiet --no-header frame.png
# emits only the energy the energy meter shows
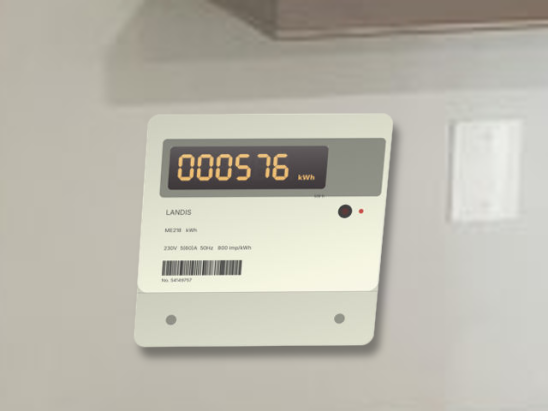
576 kWh
